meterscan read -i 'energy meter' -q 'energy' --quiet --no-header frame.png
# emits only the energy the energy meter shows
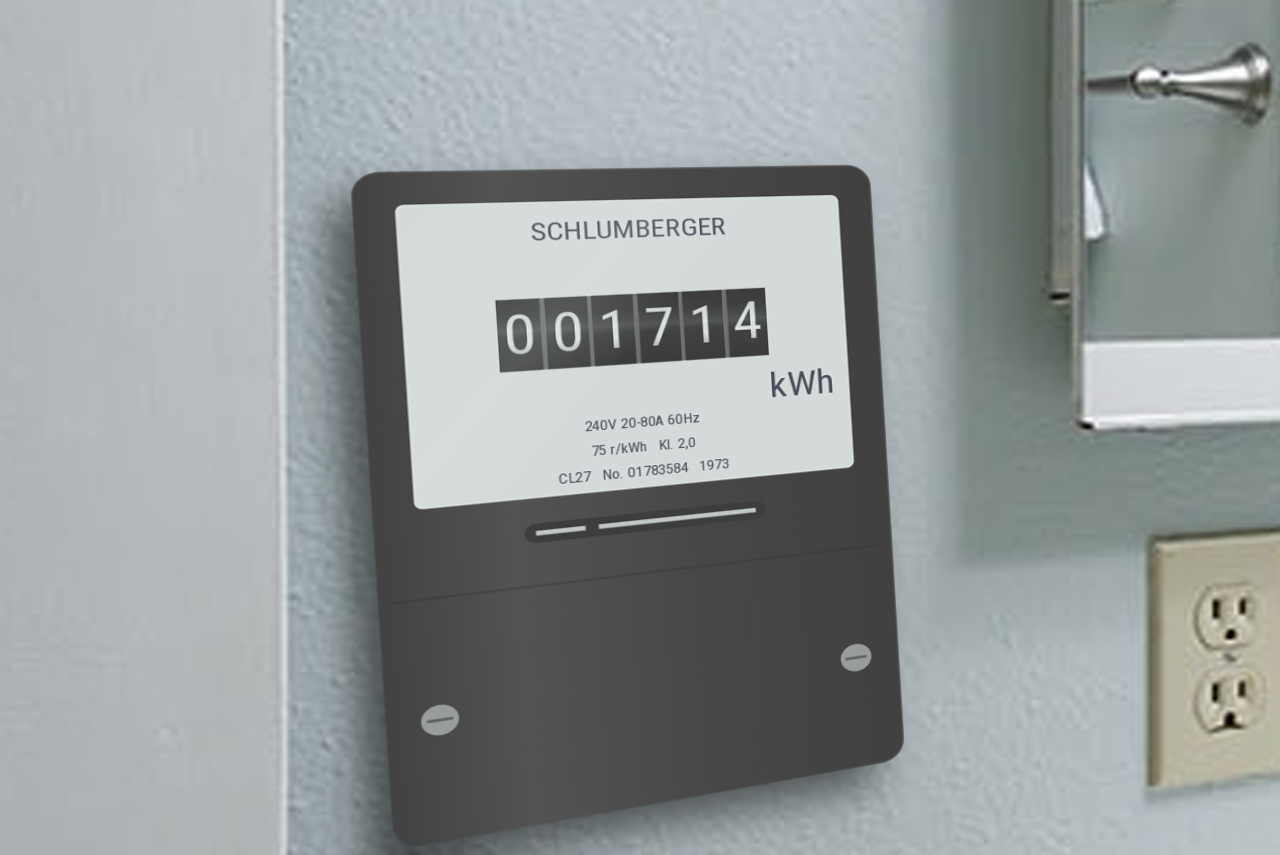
1714 kWh
